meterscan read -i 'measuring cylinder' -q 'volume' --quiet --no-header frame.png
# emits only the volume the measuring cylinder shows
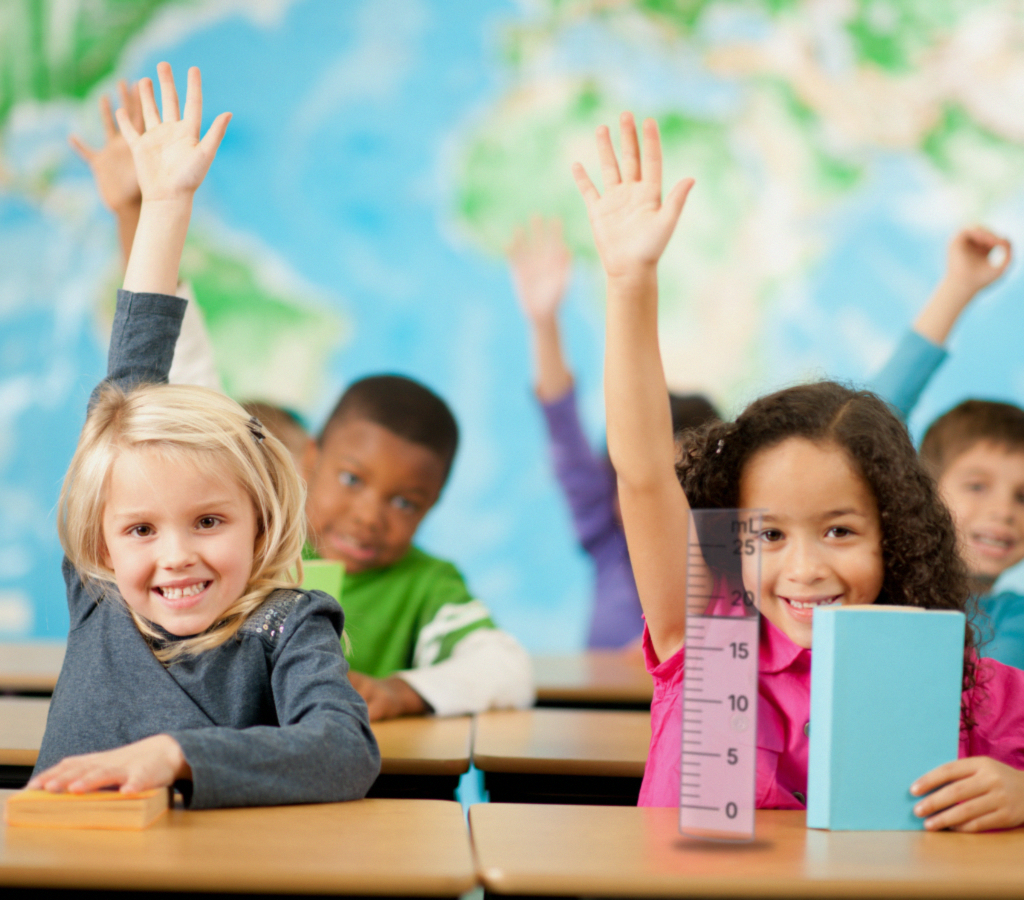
18 mL
